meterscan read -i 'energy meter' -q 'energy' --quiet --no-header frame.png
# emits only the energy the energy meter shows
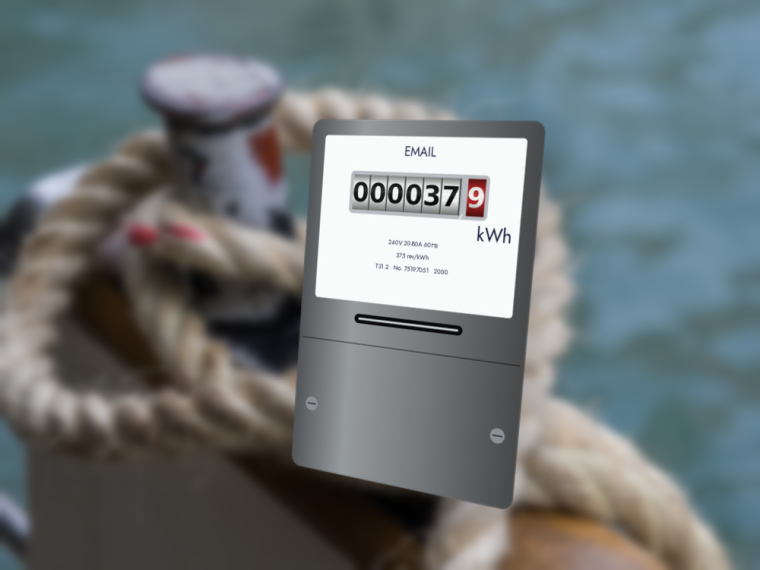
37.9 kWh
